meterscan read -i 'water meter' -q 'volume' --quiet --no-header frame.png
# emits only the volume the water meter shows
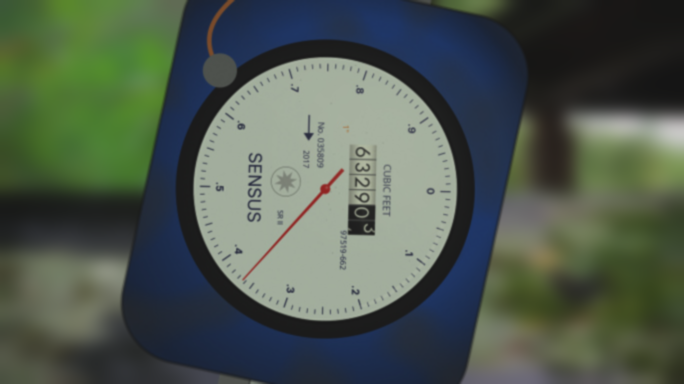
632903.36 ft³
